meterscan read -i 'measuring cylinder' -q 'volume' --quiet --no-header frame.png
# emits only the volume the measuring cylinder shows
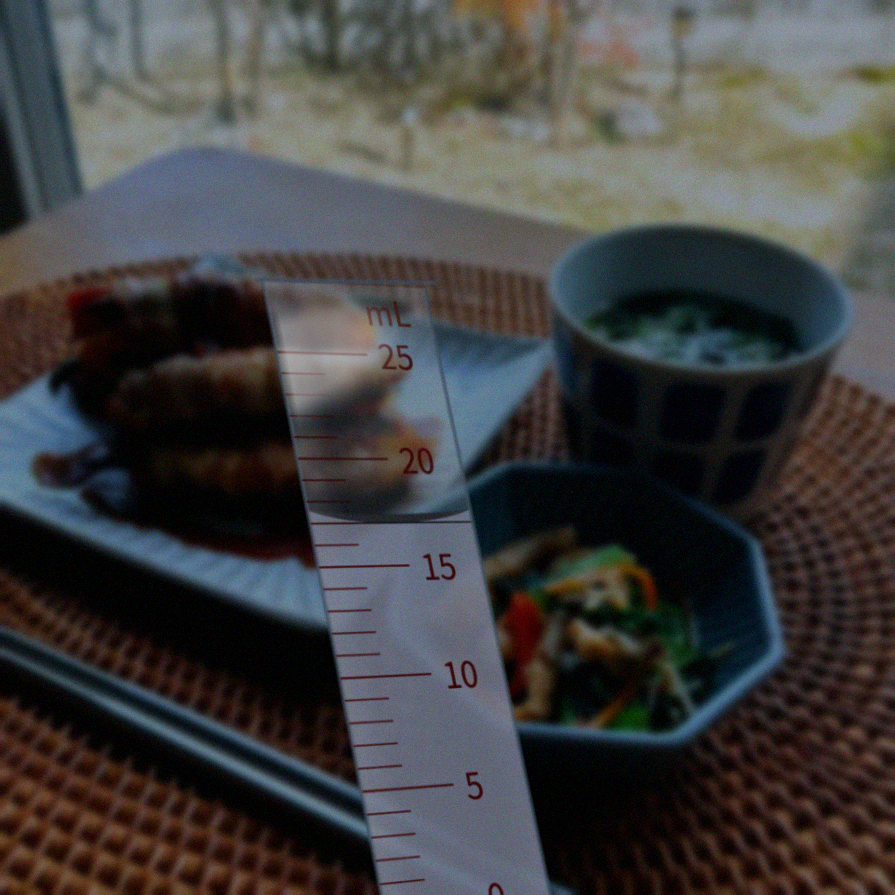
17 mL
